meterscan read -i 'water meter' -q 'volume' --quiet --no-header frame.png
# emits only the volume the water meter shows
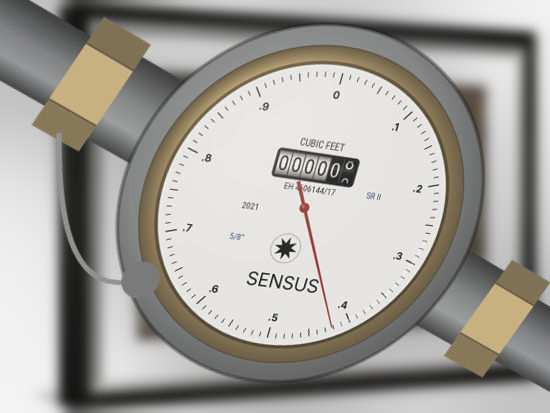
8.42 ft³
